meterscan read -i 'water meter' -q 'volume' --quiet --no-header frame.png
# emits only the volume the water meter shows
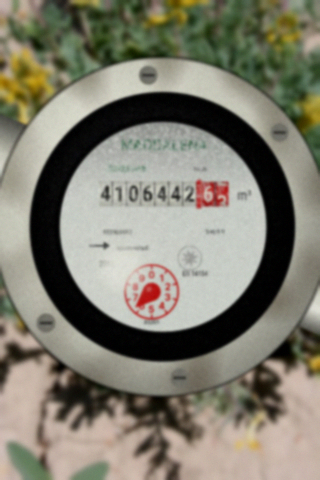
4106442.626 m³
